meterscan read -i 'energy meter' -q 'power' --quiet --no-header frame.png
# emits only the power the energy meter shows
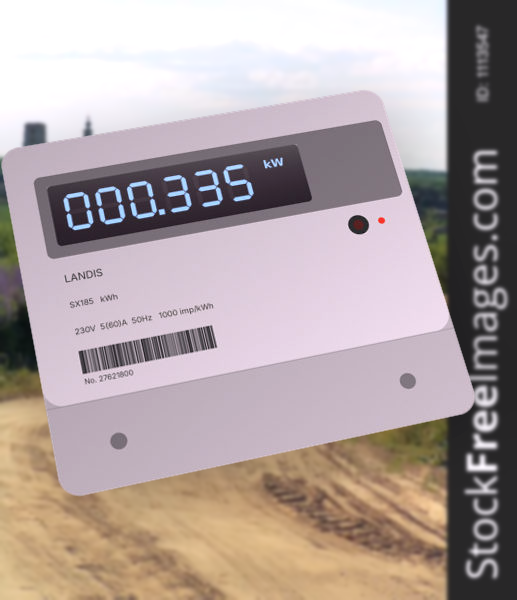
0.335 kW
